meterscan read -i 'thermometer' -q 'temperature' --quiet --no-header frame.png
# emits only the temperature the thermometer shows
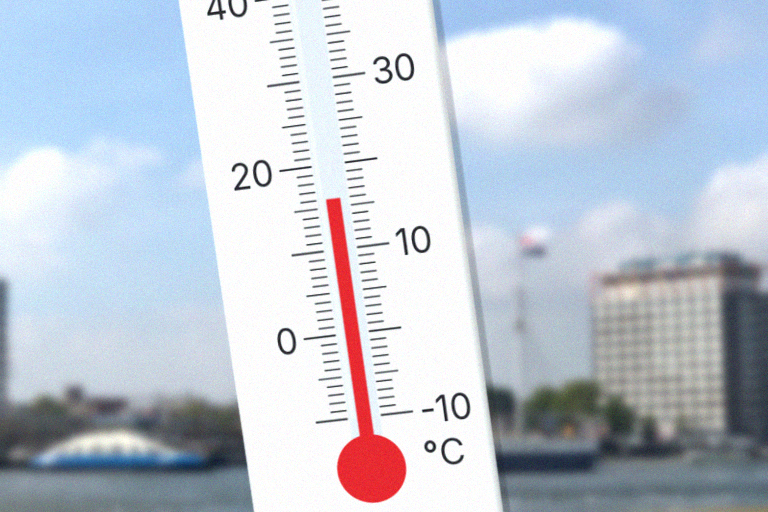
16 °C
